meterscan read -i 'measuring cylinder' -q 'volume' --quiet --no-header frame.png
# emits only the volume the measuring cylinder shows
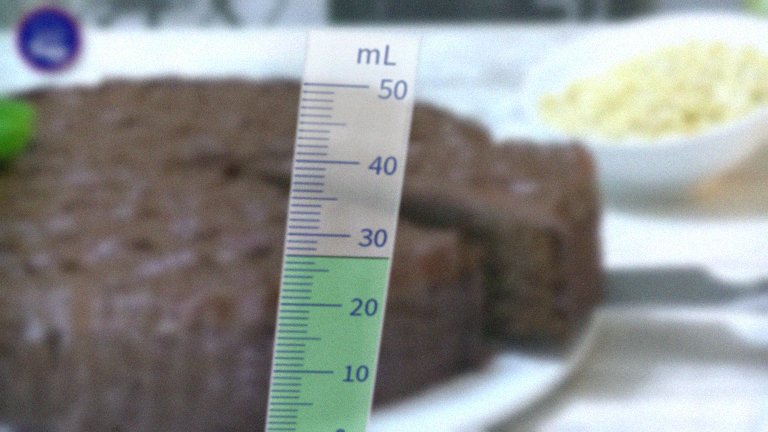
27 mL
